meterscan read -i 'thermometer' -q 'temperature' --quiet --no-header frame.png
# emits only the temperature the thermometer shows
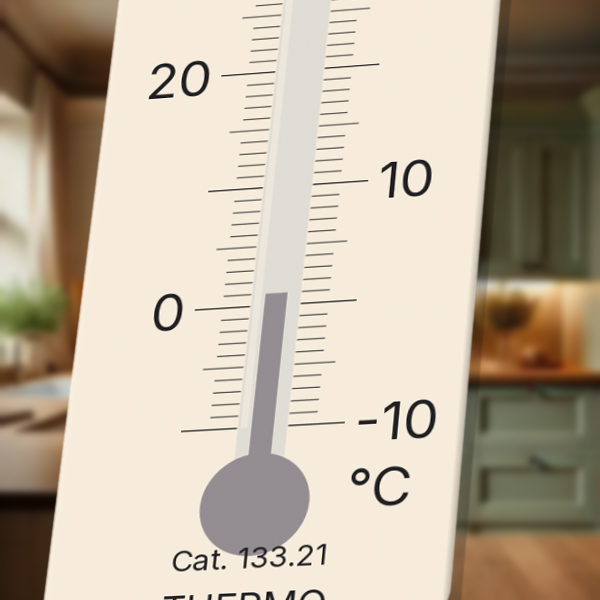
1 °C
